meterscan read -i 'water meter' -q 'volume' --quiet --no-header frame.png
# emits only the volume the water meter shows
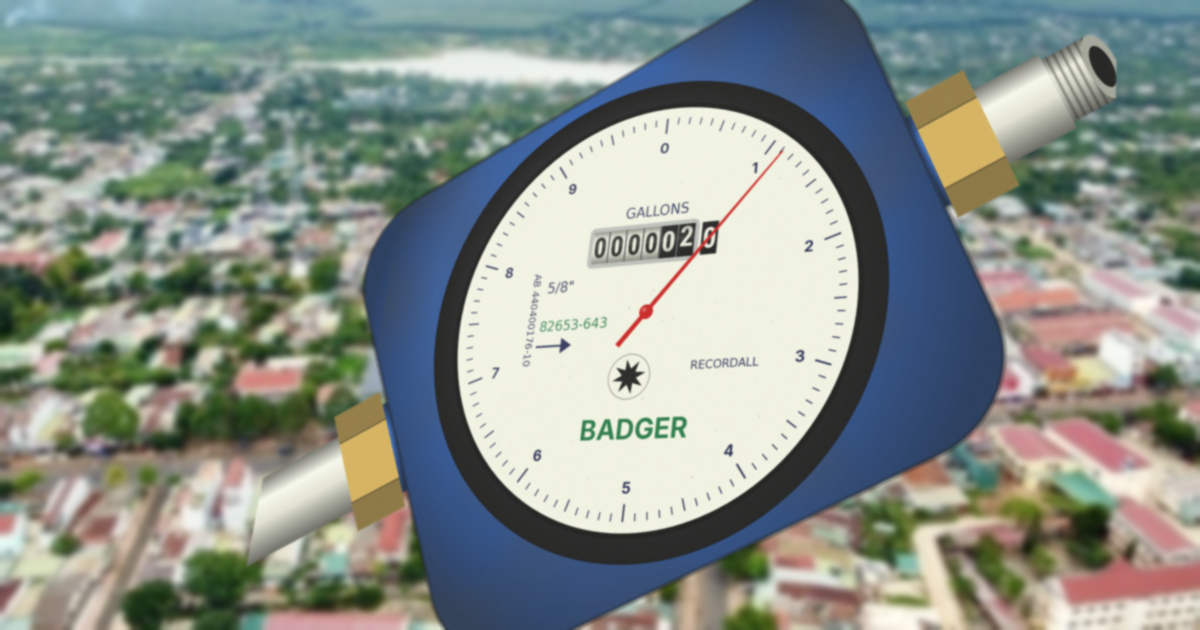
21.1 gal
